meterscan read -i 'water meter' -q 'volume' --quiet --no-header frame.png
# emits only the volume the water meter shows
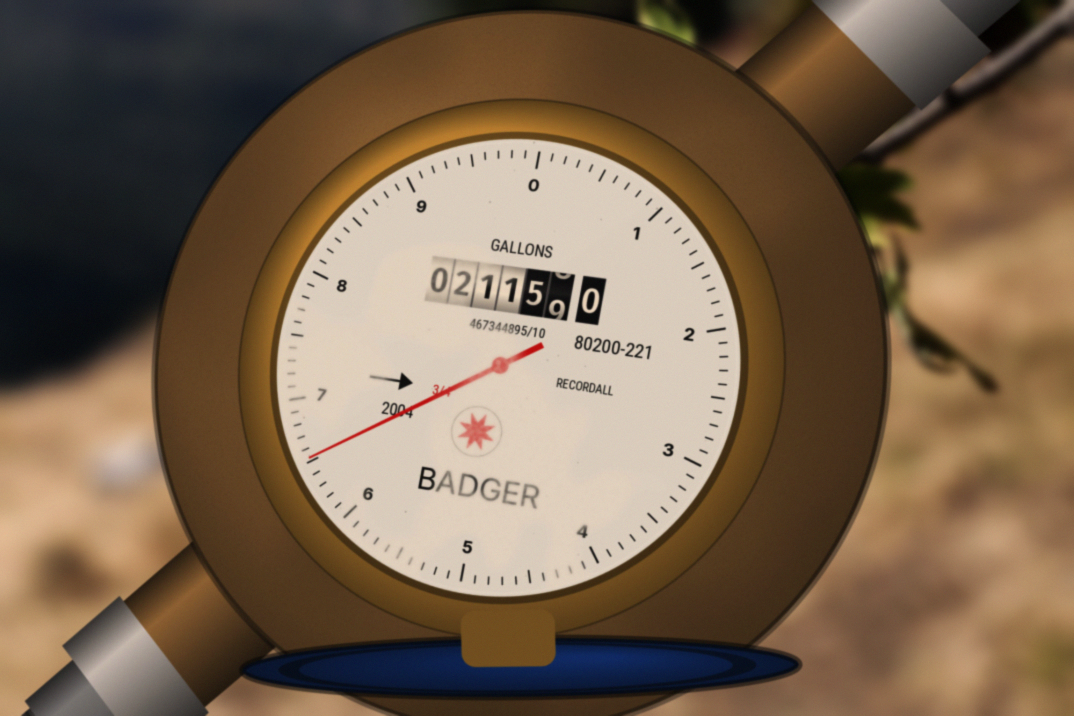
211586.5 gal
